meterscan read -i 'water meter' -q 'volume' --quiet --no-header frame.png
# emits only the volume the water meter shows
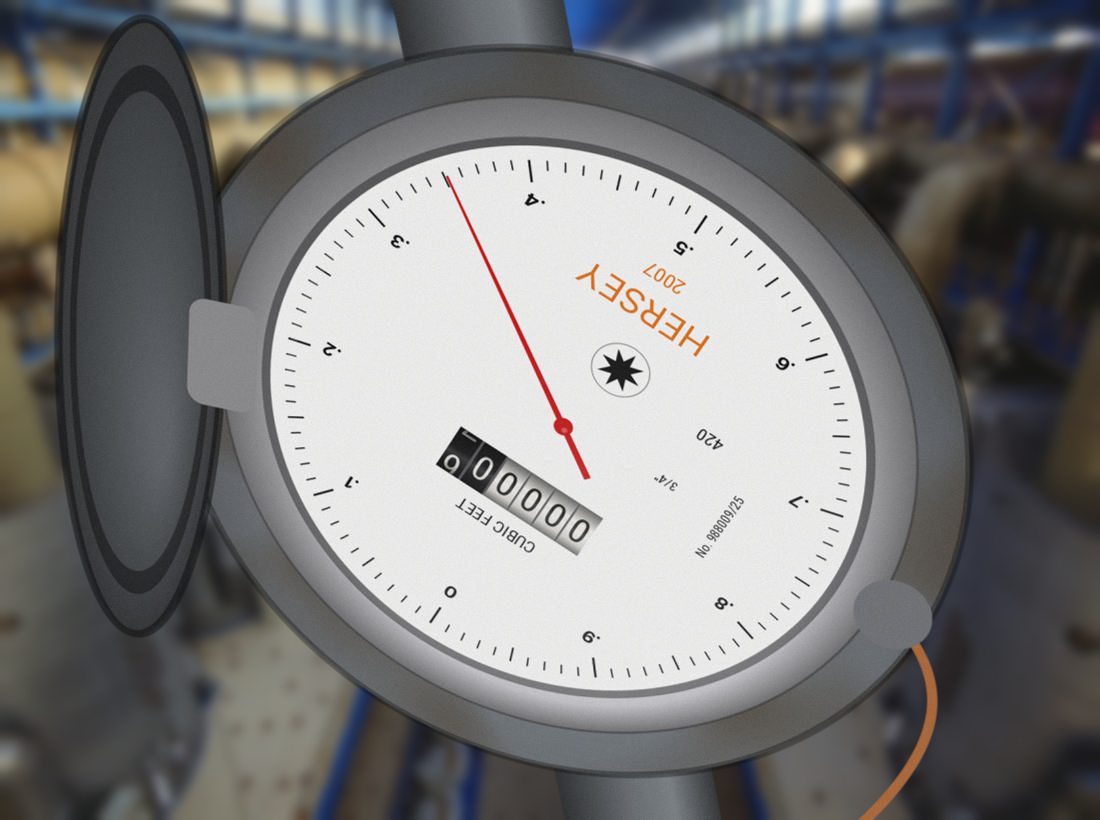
6.35 ft³
